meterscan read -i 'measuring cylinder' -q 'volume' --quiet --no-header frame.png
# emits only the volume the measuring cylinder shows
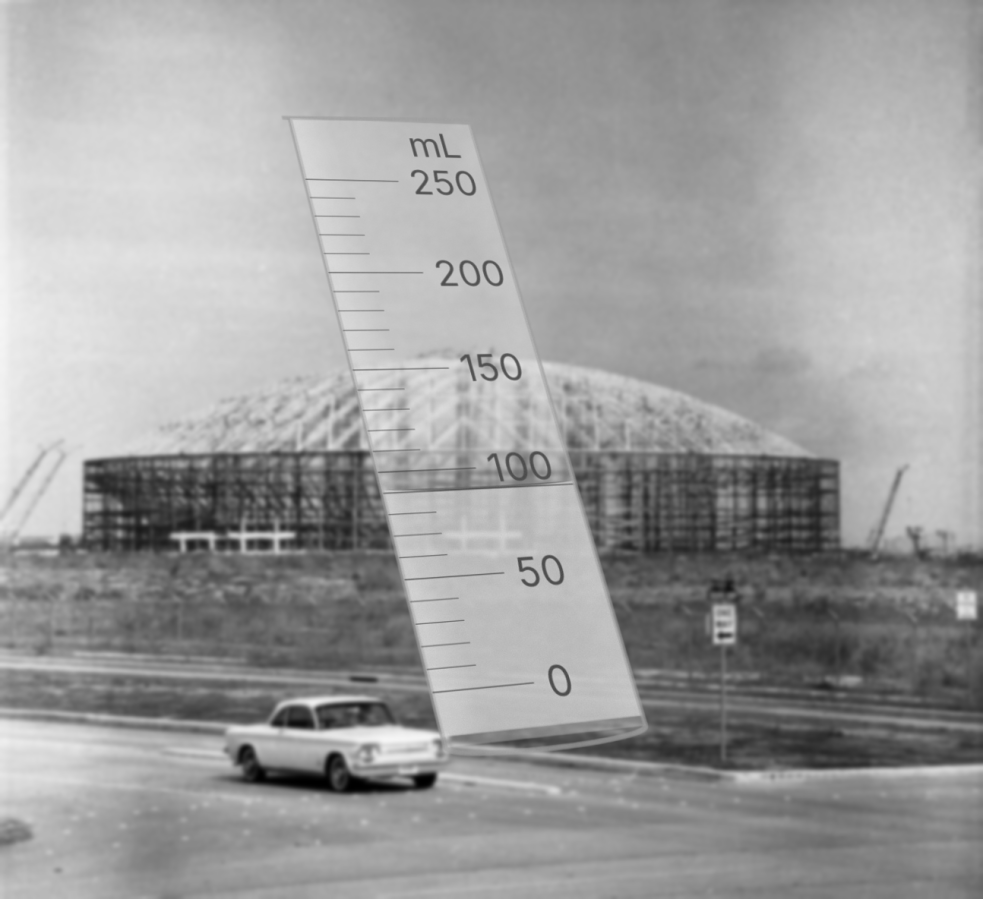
90 mL
